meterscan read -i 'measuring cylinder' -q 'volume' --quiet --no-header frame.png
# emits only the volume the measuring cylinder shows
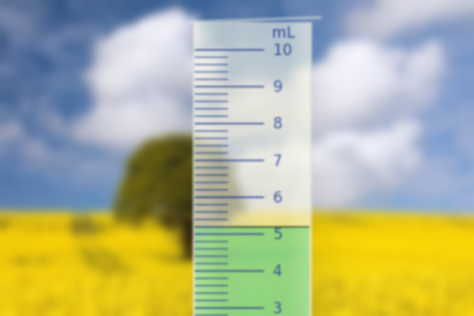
5.2 mL
